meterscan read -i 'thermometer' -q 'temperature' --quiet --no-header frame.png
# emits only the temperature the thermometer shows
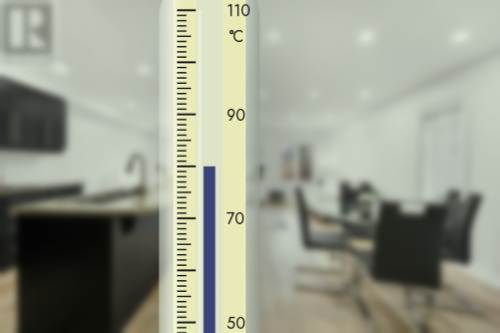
80 °C
